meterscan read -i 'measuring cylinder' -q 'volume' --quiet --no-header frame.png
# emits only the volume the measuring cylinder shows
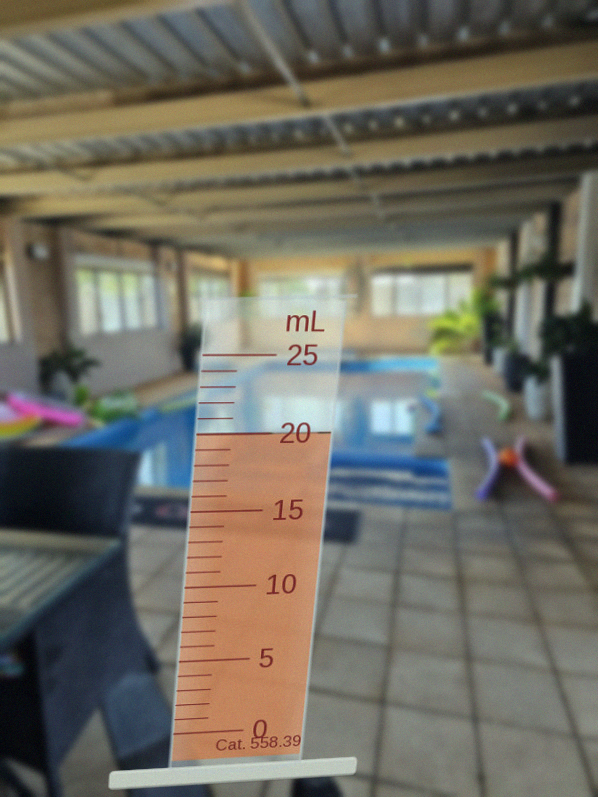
20 mL
